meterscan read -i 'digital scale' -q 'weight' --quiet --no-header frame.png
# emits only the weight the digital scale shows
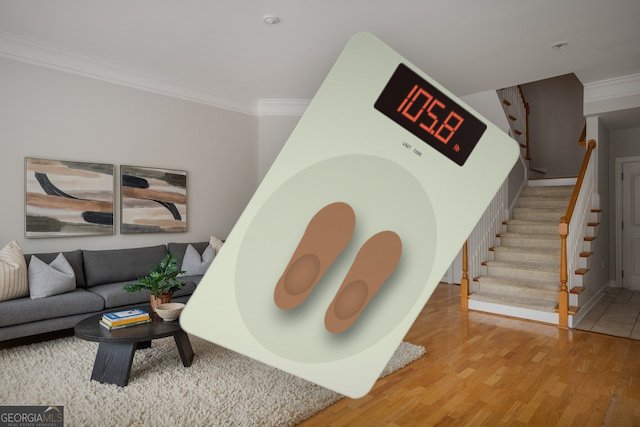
105.8 lb
